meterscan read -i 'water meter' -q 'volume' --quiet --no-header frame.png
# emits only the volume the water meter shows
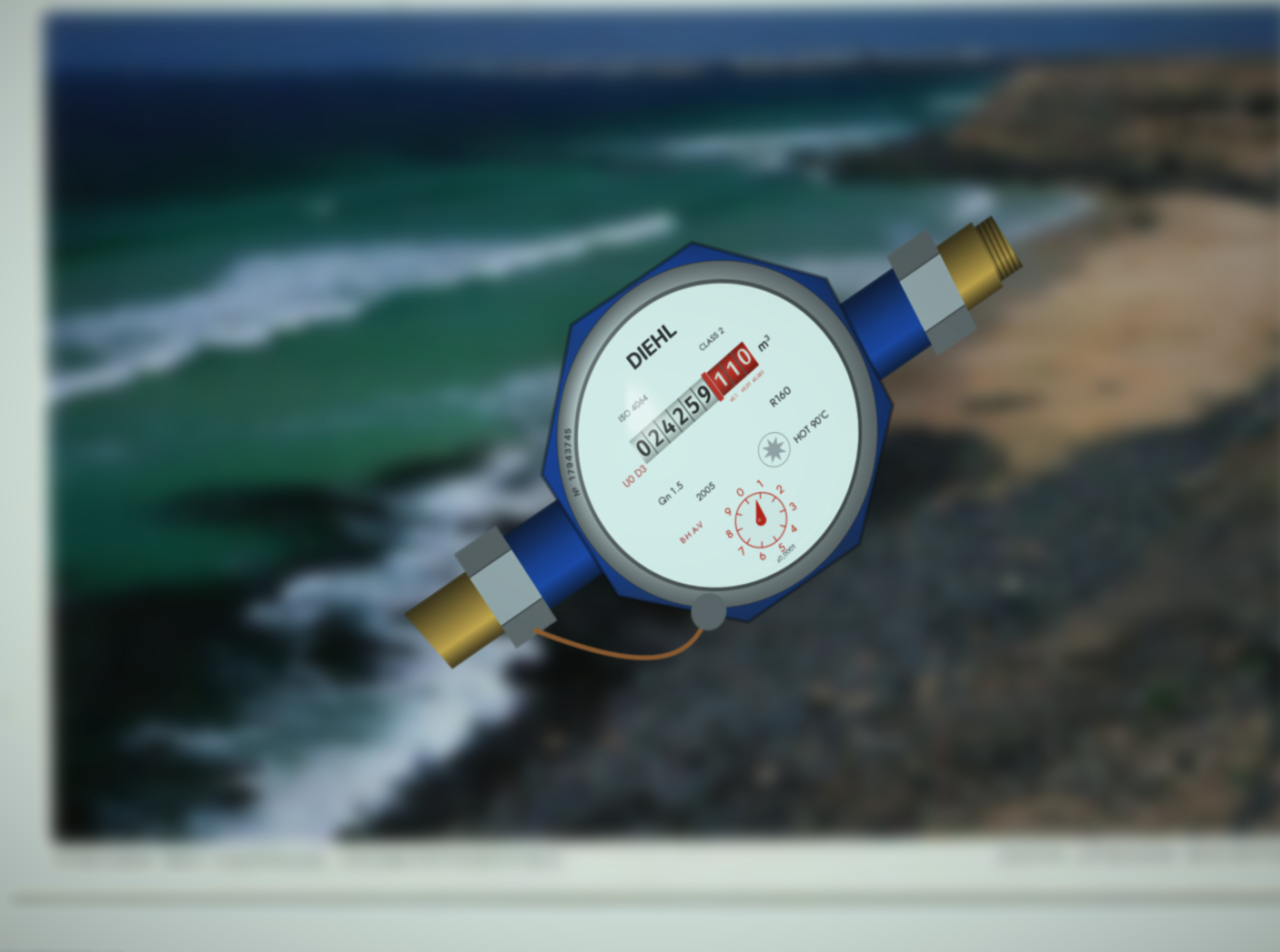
24259.1100 m³
